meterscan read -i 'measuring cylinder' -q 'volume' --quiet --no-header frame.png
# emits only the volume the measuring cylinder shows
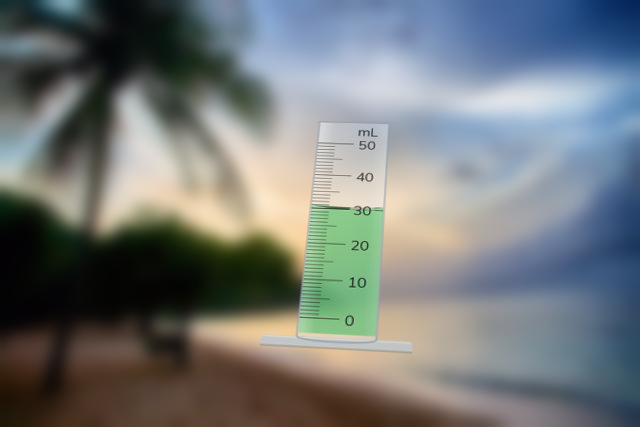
30 mL
